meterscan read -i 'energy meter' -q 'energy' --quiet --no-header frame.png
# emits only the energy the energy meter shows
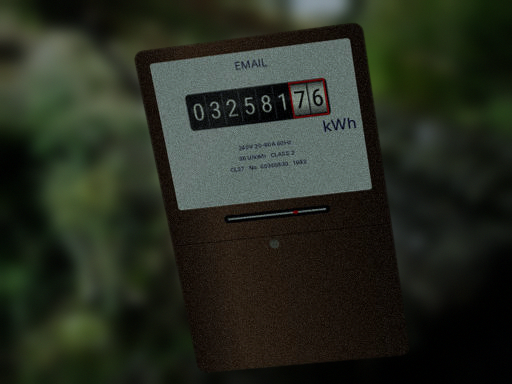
32581.76 kWh
